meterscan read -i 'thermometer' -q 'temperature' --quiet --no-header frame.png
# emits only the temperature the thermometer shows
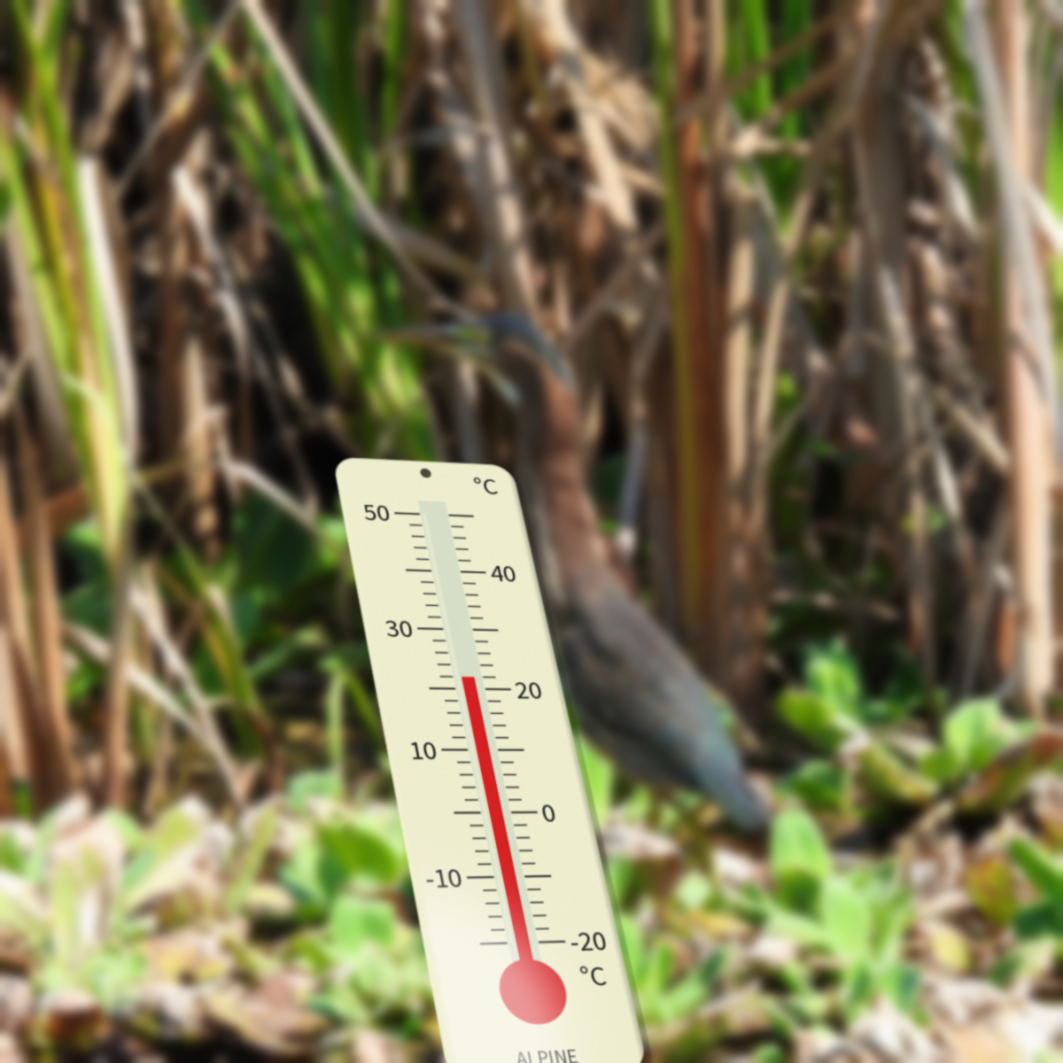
22 °C
